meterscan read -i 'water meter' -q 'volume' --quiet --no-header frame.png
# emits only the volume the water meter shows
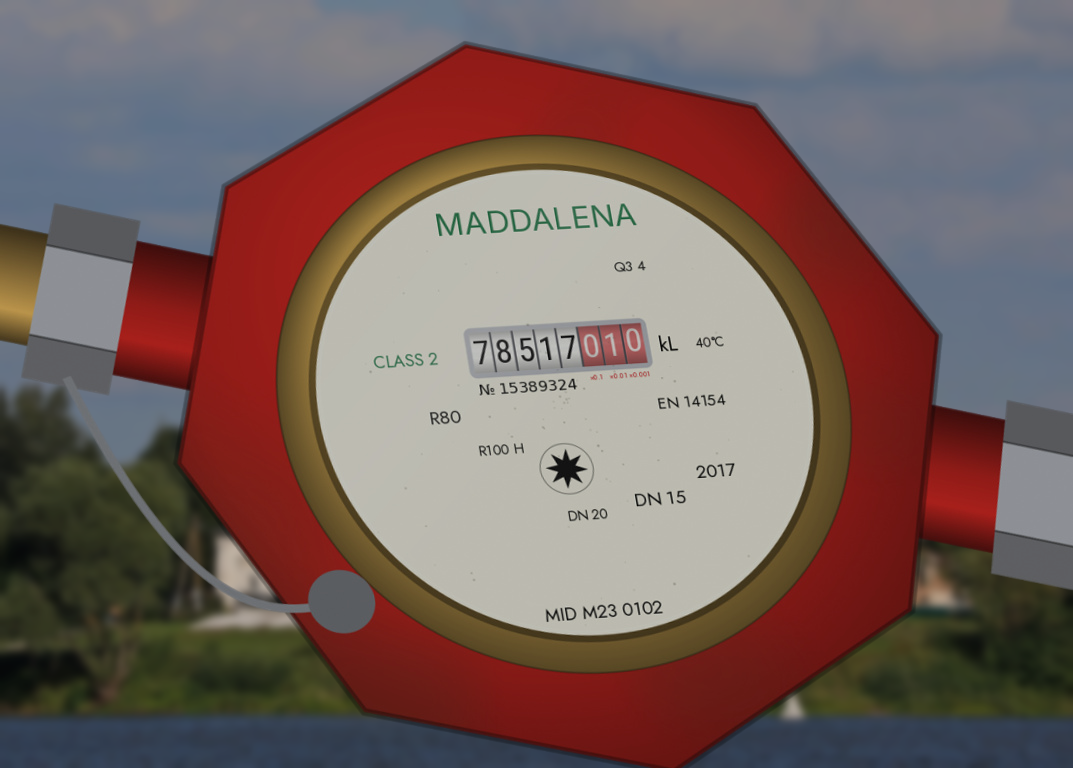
78517.010 kL
